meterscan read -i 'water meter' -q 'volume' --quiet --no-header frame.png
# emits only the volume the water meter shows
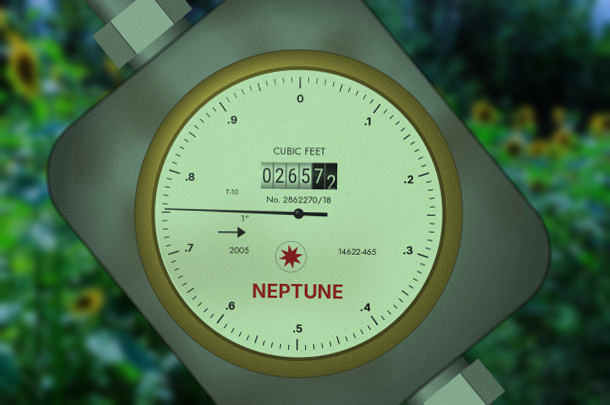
26571.75 ft³
